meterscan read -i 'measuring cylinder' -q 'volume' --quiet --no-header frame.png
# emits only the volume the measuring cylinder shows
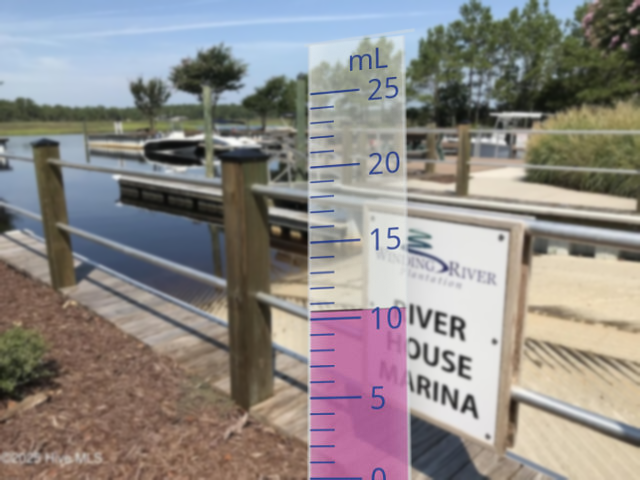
10.5 mL
